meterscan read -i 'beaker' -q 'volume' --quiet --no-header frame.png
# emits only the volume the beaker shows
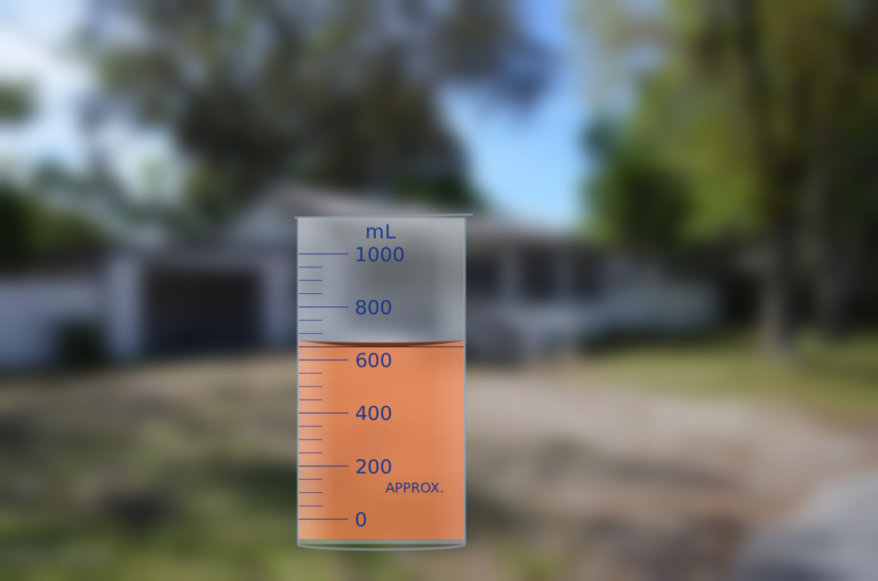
650 mL
